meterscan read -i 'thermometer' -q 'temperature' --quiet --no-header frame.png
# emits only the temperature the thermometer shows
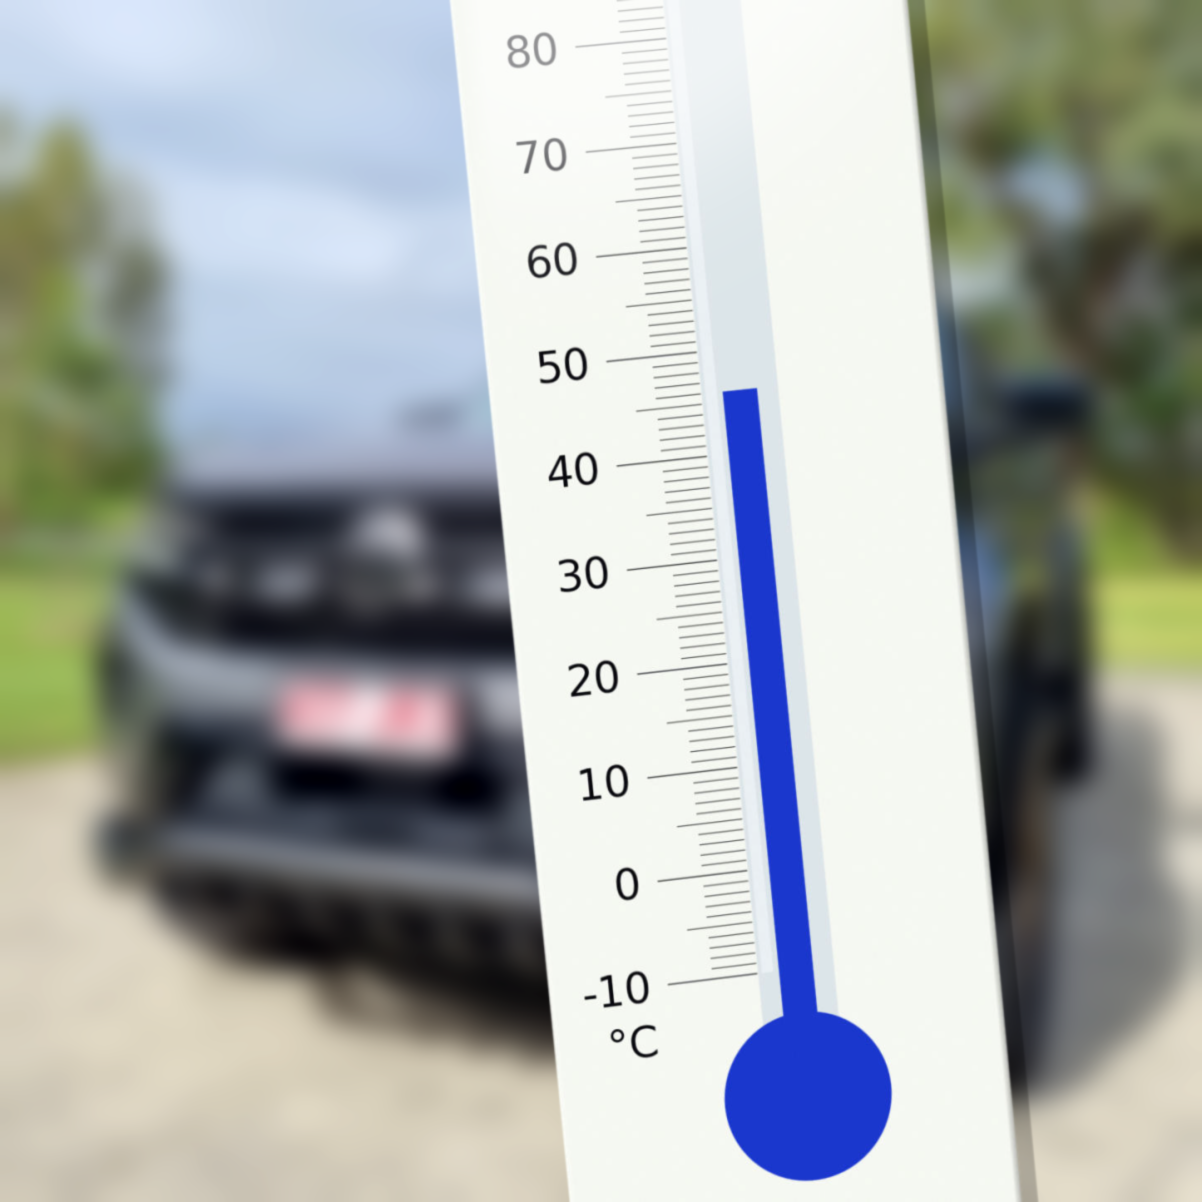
46 °C
